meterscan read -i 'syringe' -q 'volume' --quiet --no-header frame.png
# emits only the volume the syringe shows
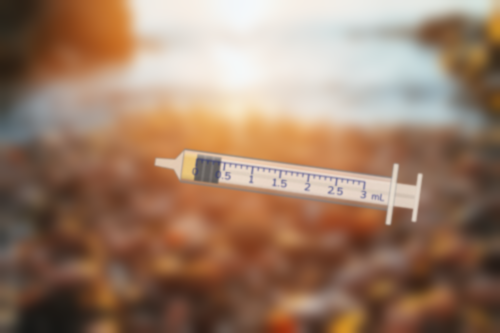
0 mL
